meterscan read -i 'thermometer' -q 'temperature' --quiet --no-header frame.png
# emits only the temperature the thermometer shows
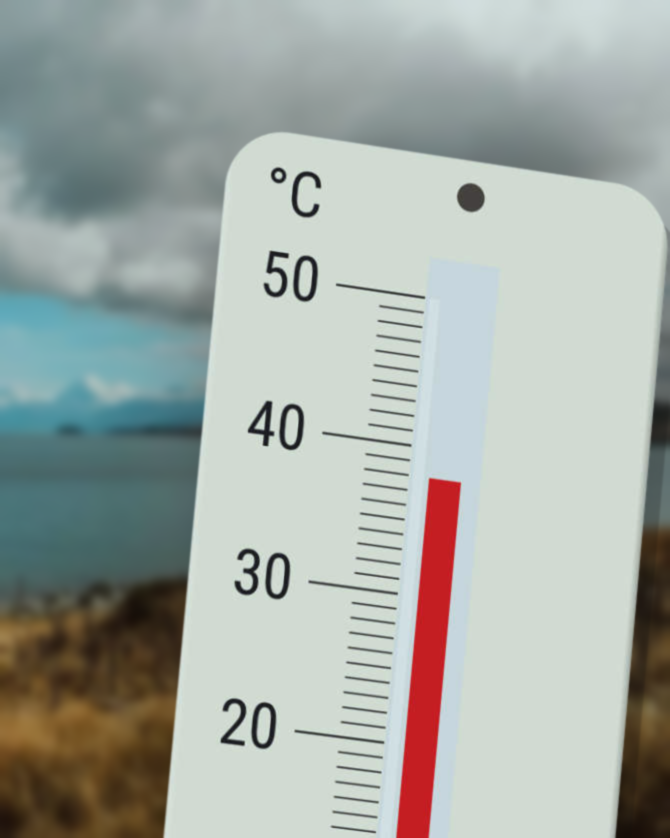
38 °C
